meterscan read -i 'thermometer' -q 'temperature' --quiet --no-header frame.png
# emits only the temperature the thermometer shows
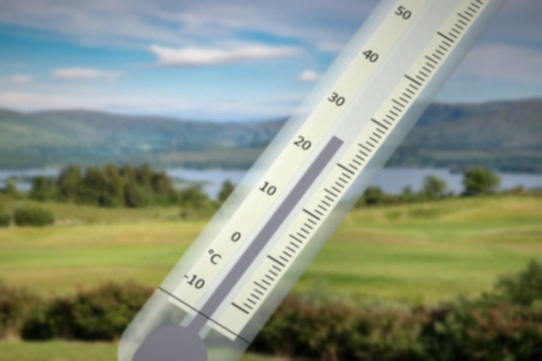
24 °C
